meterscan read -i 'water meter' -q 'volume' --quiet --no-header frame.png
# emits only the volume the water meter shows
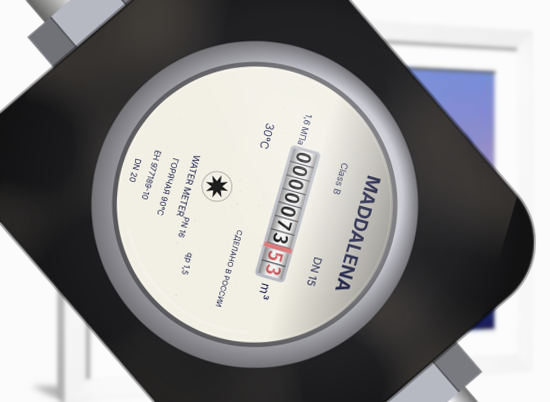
73.53 m³
